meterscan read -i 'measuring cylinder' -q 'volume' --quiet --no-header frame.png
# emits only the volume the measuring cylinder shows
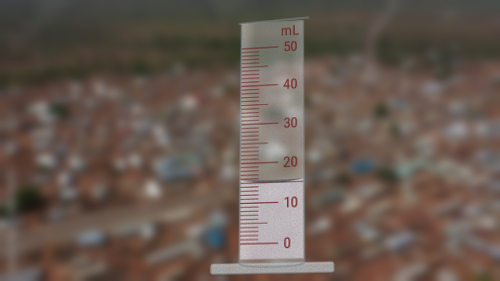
15 mL
